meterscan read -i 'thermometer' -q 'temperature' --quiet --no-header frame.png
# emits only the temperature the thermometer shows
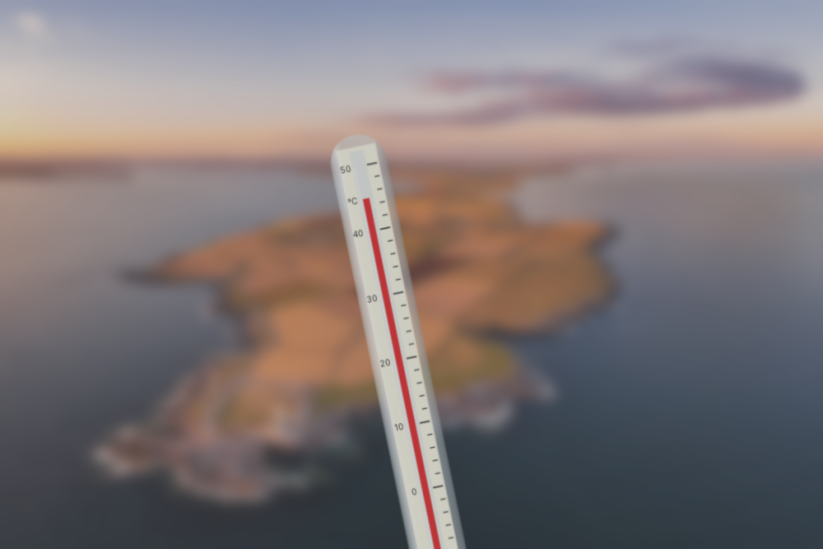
45 °C
